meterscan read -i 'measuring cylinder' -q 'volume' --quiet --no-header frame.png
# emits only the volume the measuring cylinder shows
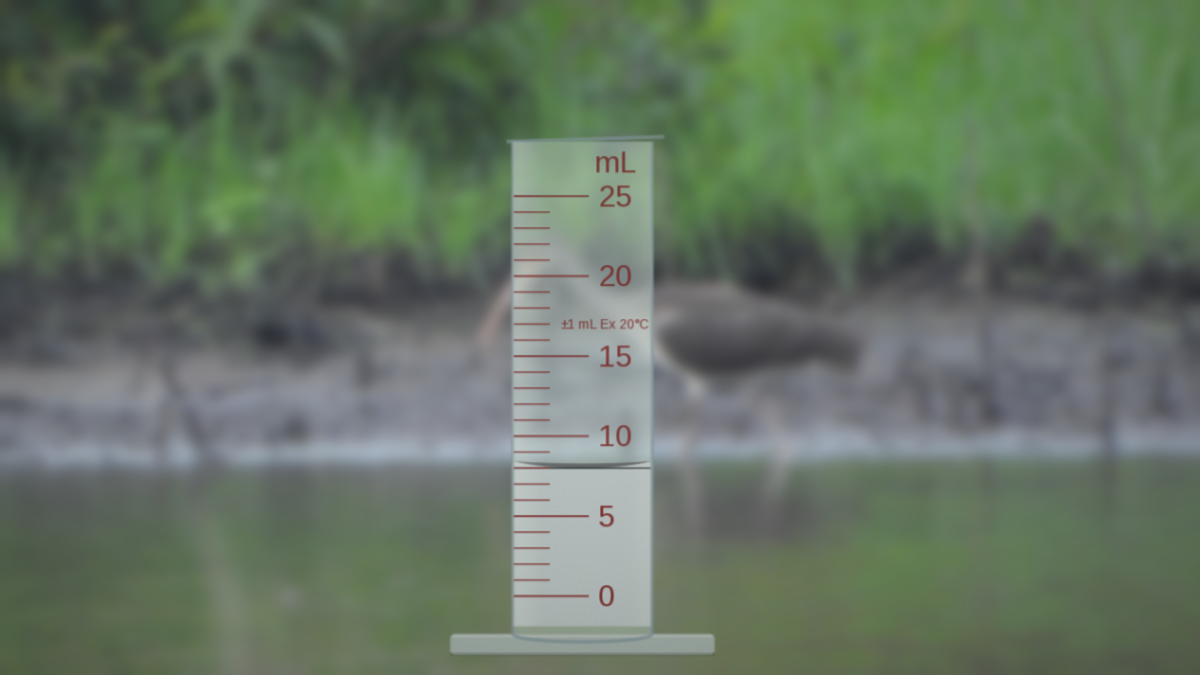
8 mL
